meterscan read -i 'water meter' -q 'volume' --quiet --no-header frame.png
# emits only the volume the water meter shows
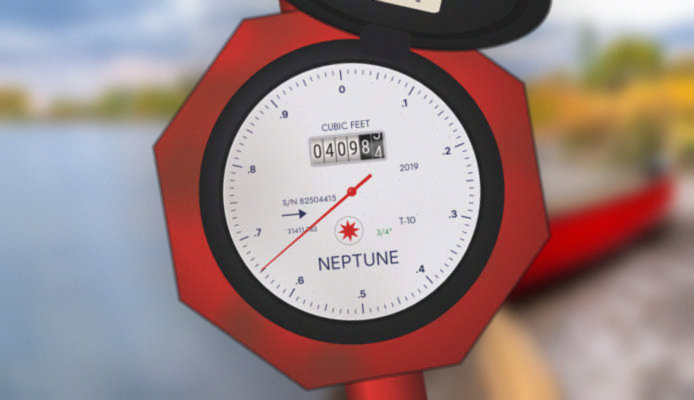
40983.65 ft³
